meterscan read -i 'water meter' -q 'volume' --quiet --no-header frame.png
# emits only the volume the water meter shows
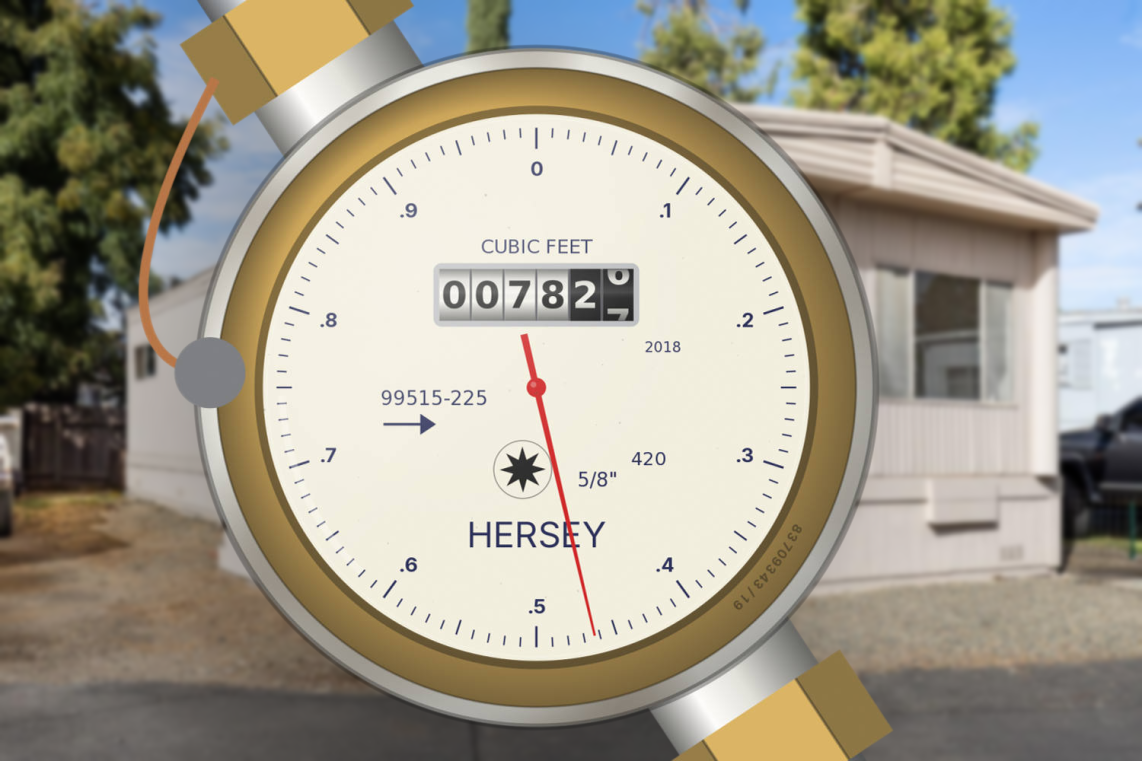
7826.46 ft³
